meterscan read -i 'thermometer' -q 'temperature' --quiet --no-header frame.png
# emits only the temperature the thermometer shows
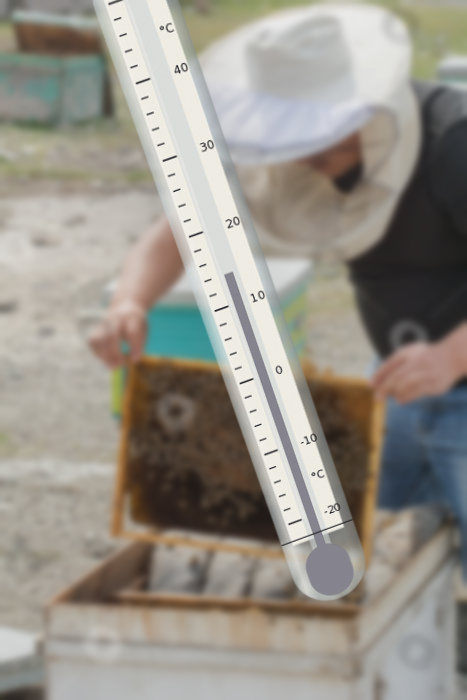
14 °C
